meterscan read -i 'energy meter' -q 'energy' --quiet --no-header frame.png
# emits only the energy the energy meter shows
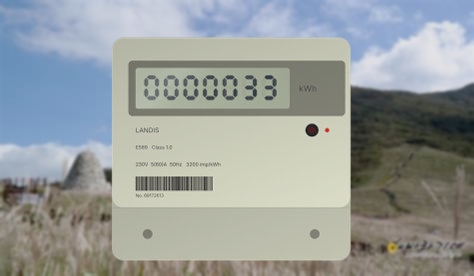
33 kWh
